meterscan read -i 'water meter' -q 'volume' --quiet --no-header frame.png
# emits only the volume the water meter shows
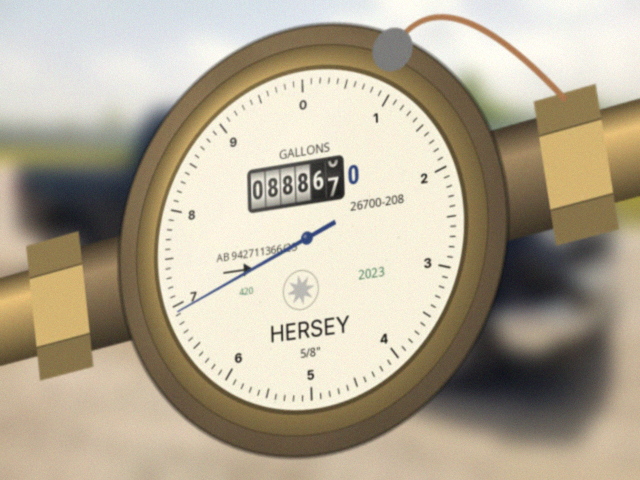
888666.9 gal
